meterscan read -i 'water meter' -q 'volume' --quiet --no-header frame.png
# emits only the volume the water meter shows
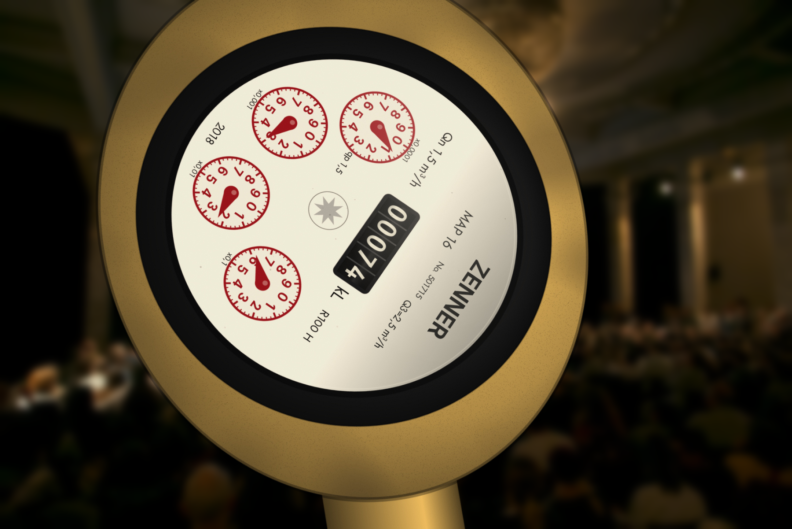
74.6230 kL
